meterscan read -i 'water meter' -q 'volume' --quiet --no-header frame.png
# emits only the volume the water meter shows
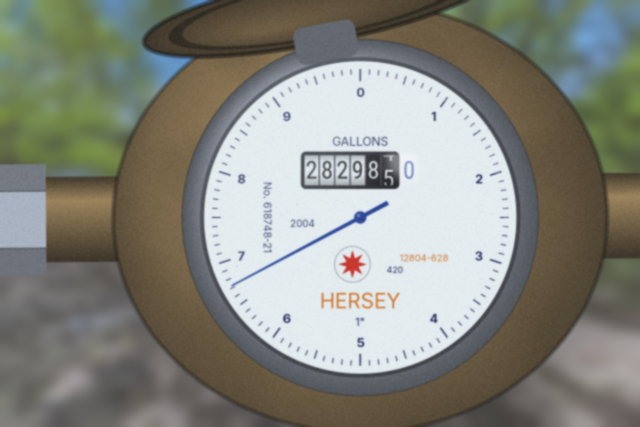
2829846.7 gal
